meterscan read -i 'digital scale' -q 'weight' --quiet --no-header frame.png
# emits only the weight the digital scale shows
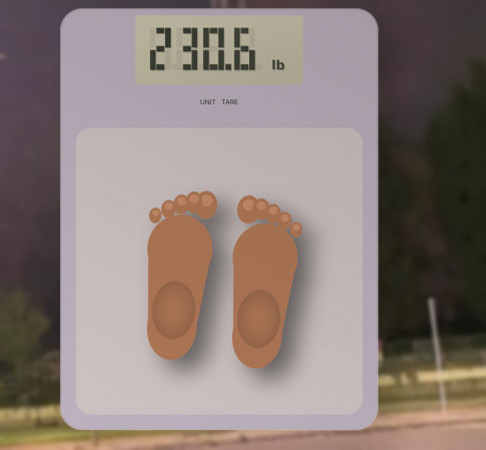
230.6 lb
